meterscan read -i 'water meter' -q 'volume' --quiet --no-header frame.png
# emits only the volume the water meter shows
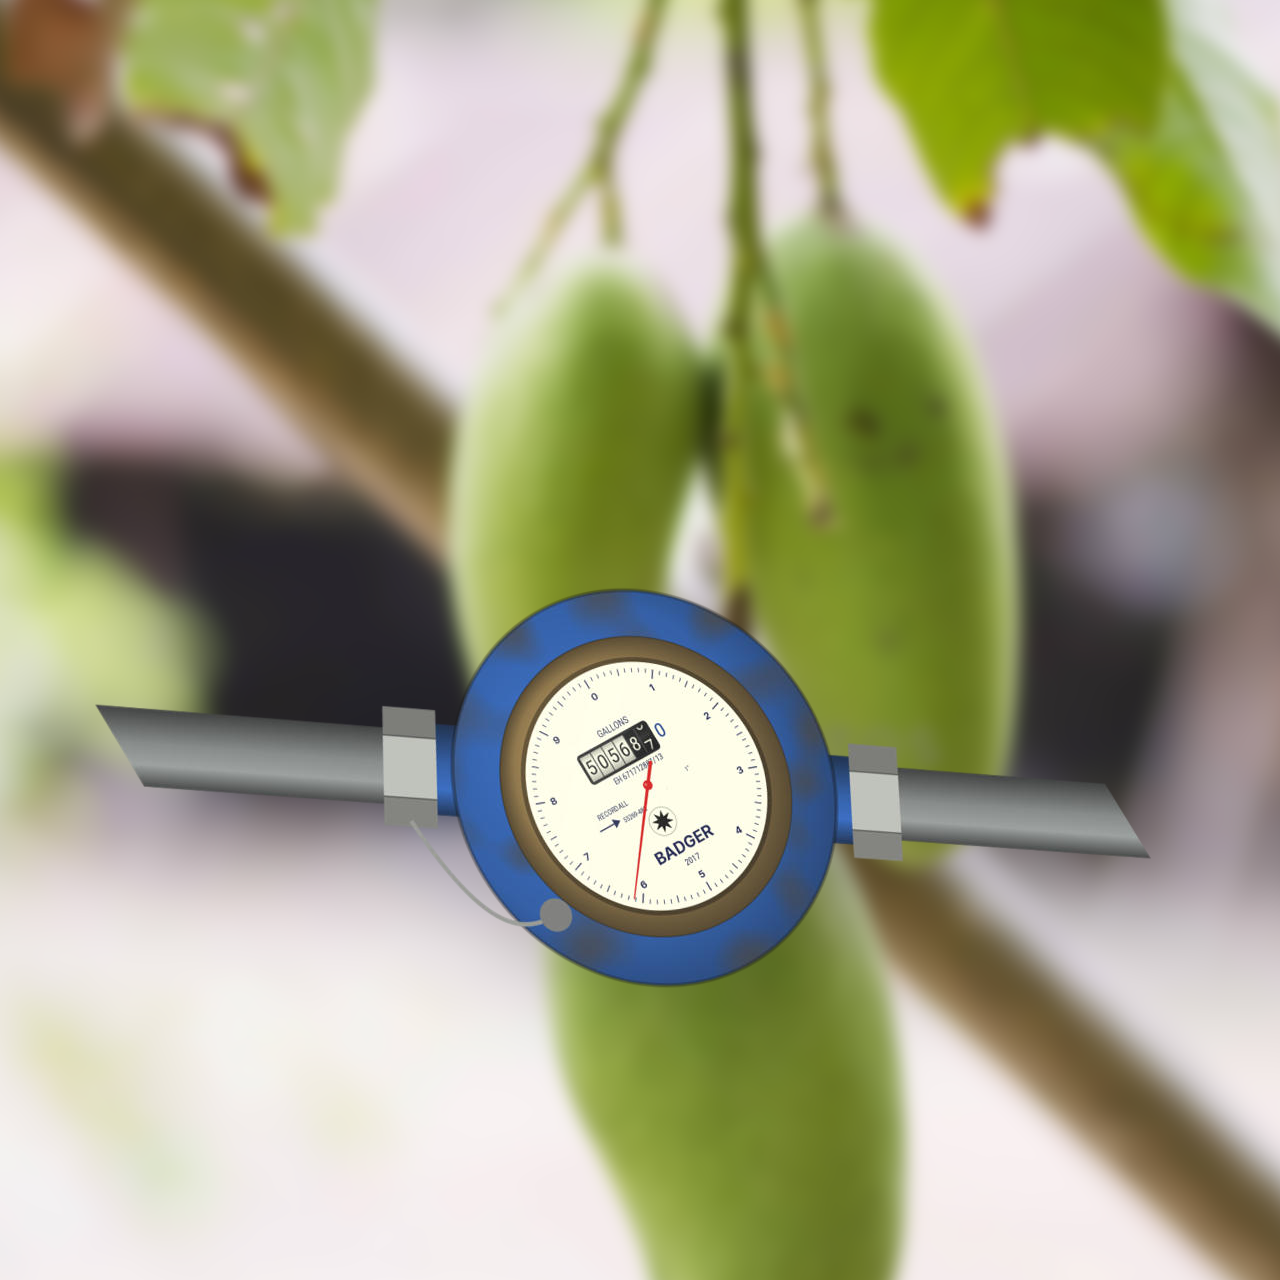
5056866.1 gal
